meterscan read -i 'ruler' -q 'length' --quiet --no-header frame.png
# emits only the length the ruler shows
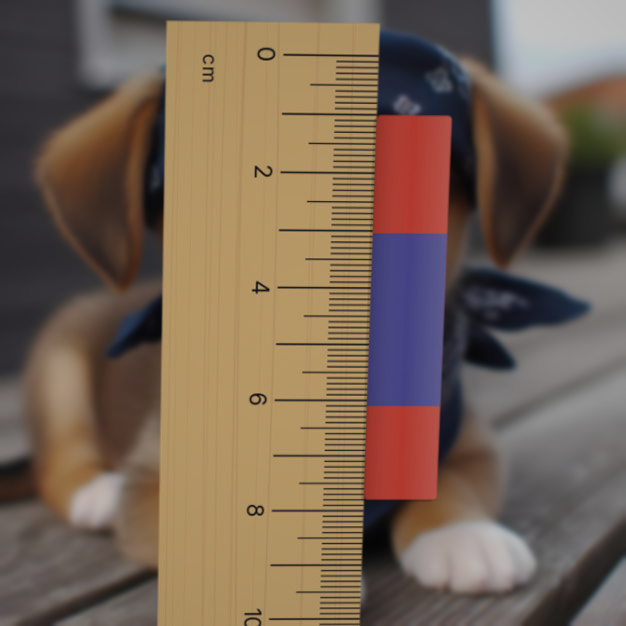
6.8 cm
